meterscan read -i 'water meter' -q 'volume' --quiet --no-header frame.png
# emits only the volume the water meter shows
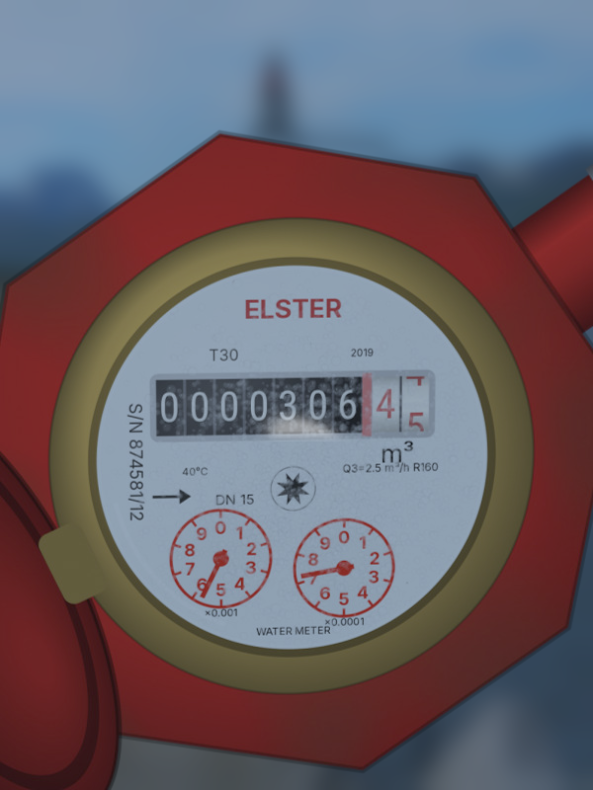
306.4457 m³
